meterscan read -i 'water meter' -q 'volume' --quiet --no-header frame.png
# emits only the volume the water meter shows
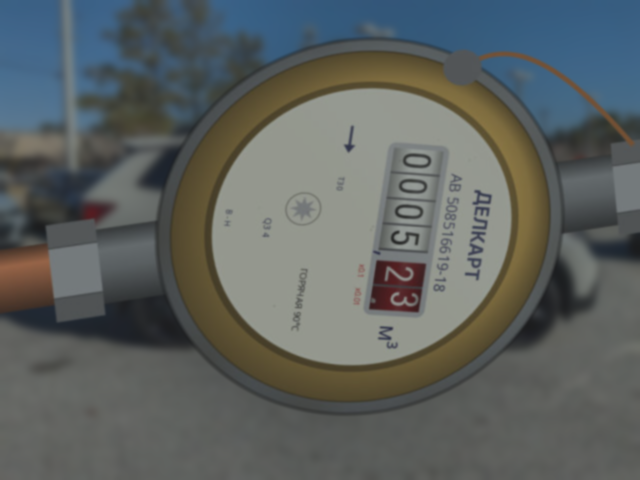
5.23 m³
